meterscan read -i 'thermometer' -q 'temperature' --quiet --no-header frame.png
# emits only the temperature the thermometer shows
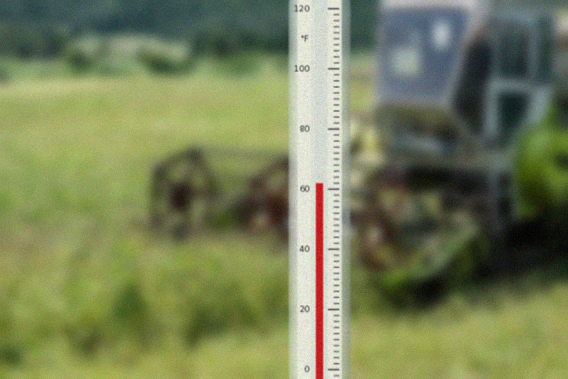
62 °F
